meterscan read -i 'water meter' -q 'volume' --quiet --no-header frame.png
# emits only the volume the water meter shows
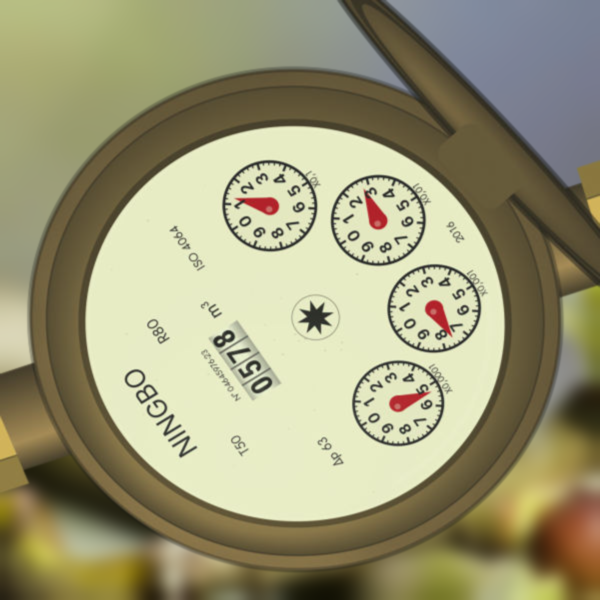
578.1275 m³
